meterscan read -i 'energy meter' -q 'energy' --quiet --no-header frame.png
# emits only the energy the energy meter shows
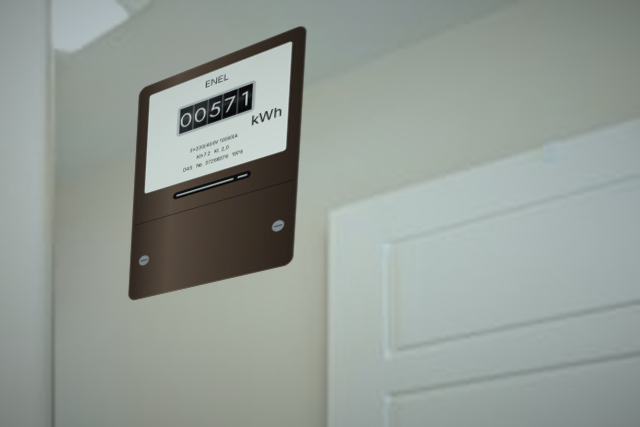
571 kWh
